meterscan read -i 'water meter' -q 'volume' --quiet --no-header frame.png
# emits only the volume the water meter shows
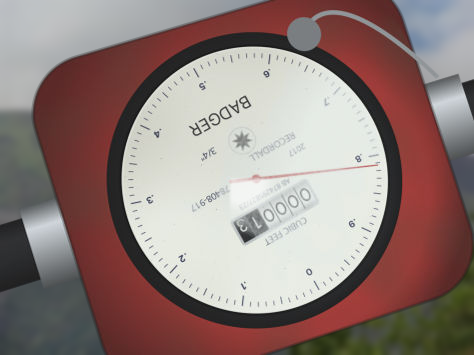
12.81 ft³
